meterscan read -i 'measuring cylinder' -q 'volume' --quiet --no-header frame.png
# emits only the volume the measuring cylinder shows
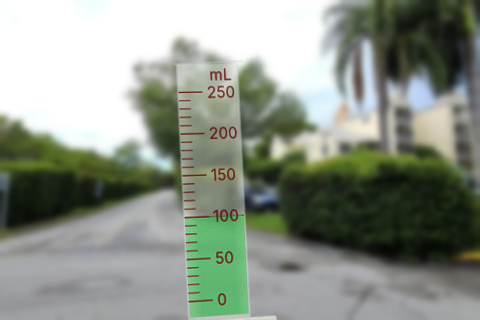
100 mL
